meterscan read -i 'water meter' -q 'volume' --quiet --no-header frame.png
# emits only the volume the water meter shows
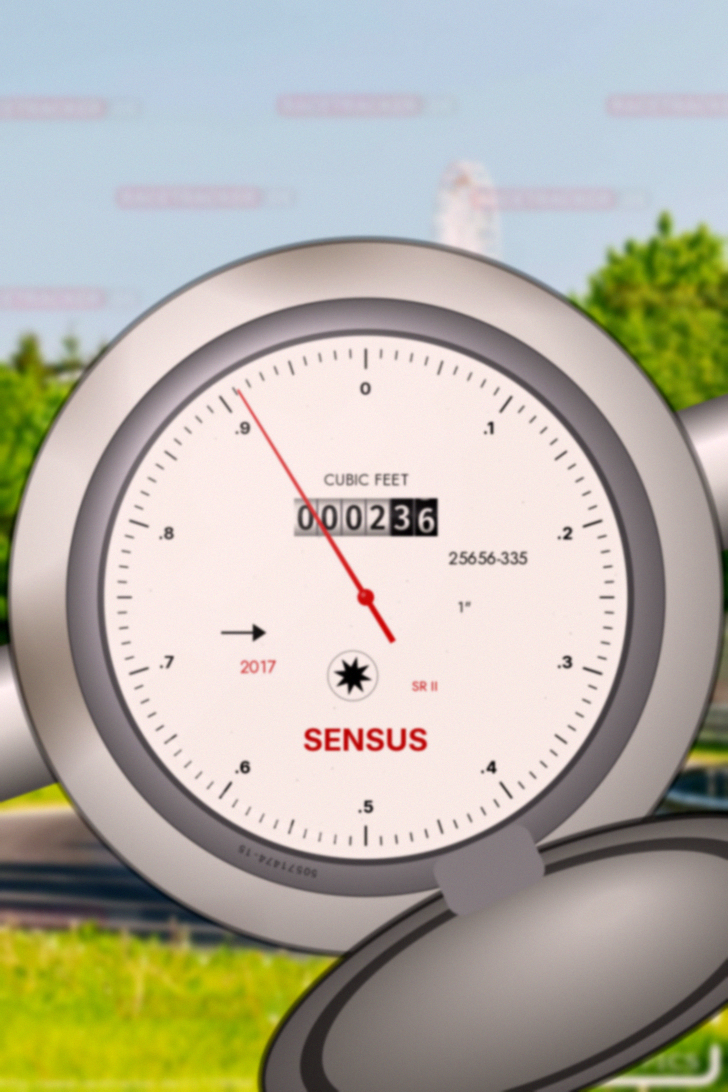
235.91 ft³
